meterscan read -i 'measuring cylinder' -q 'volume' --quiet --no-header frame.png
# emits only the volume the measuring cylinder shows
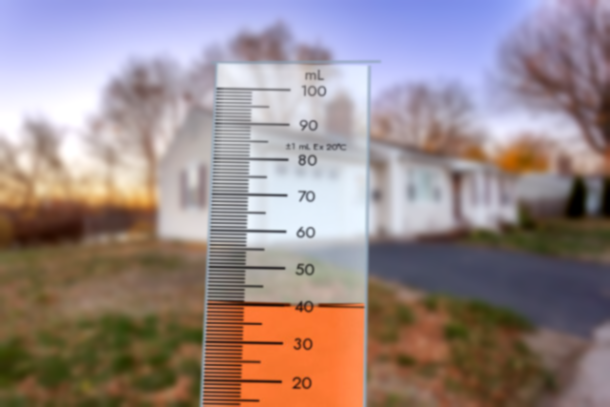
40 mL
